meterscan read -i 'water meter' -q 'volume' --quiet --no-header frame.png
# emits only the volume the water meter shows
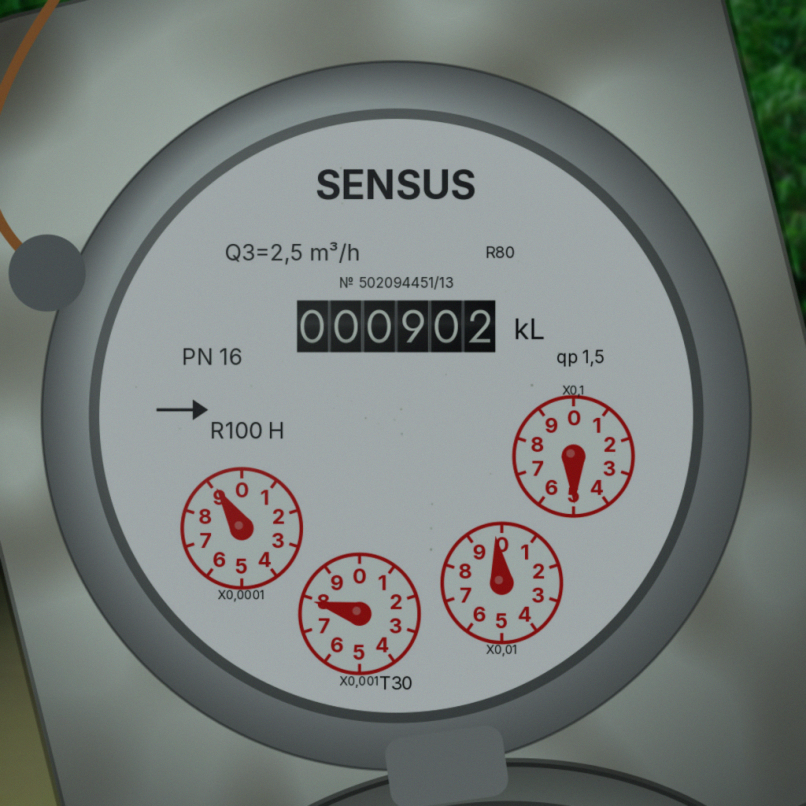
902.4979 kL
